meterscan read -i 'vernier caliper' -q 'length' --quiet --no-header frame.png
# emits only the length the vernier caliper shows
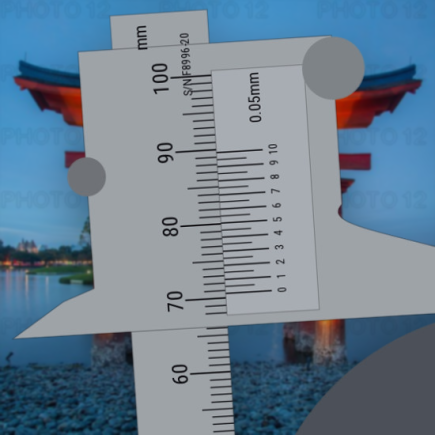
70.6 mm
